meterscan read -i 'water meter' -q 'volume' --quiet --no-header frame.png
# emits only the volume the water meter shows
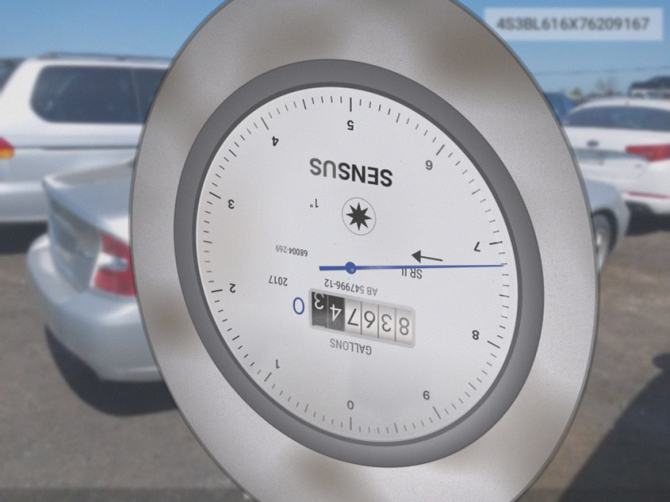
8367427.2 gal
